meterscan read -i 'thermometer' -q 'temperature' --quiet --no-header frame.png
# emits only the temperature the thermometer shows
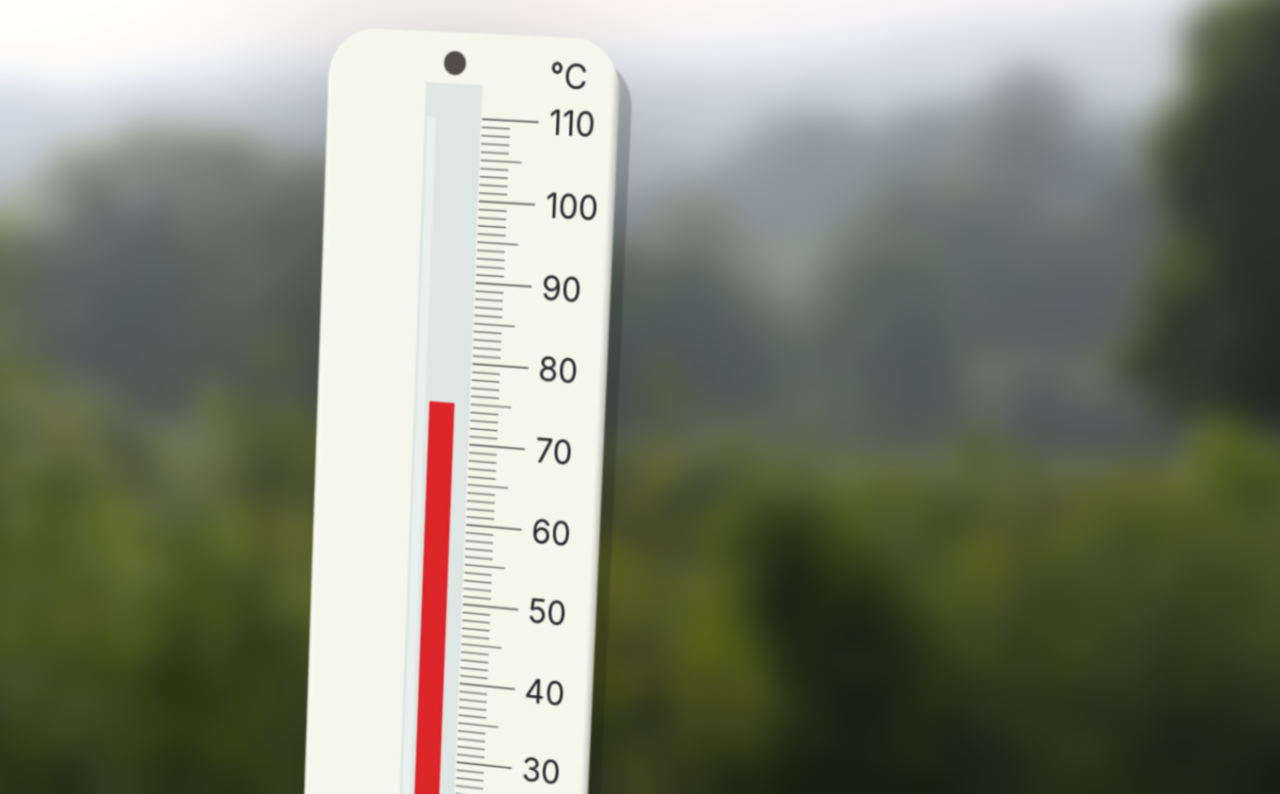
75 °C
